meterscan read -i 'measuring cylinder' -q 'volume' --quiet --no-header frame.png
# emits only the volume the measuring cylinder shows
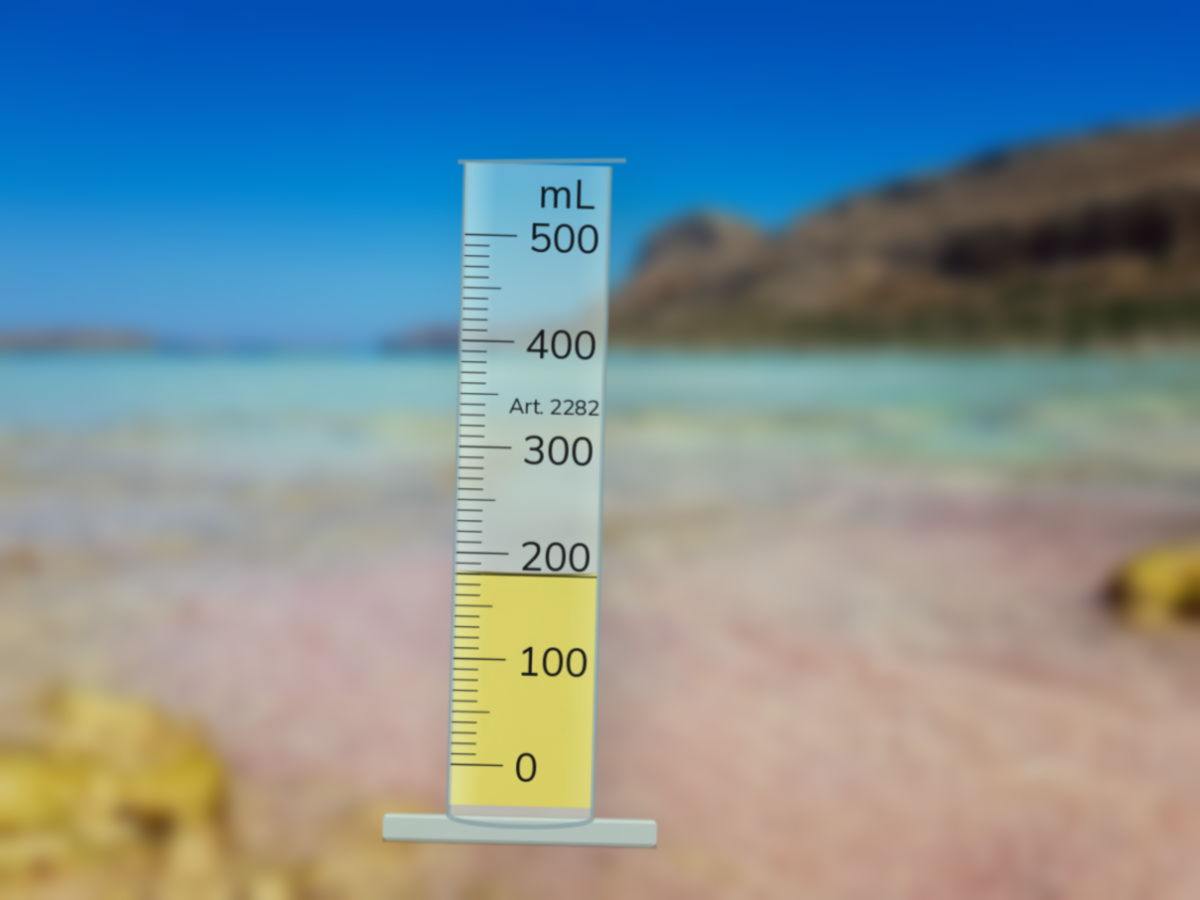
180 mL
